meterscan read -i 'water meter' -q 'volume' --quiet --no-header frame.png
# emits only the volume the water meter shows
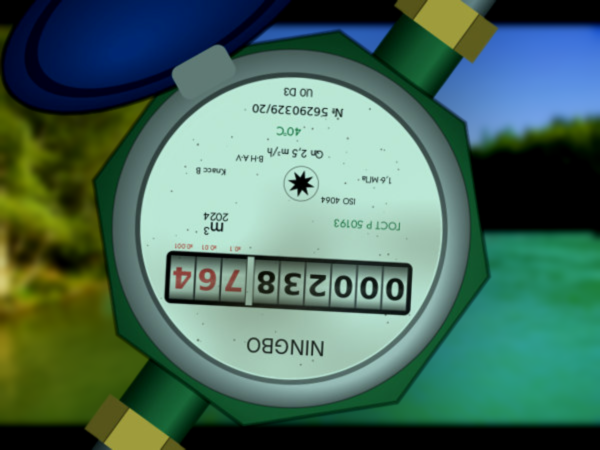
238.764 m³
